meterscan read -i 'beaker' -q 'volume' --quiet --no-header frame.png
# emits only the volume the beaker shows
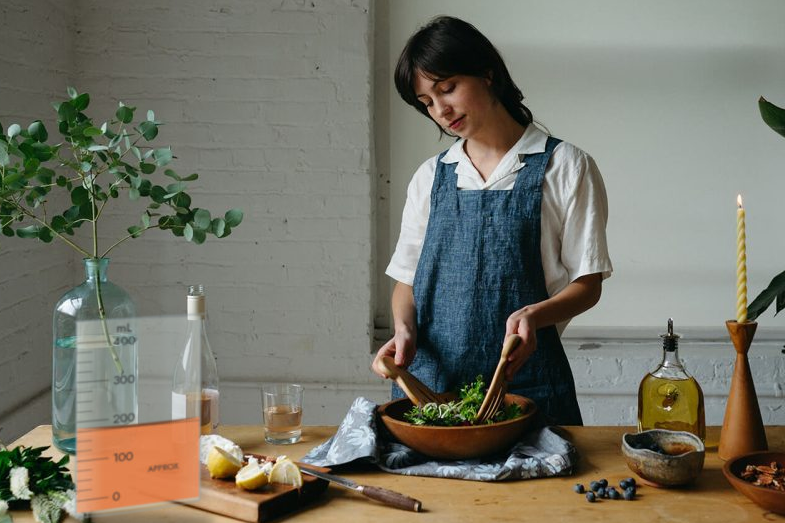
175 mL
